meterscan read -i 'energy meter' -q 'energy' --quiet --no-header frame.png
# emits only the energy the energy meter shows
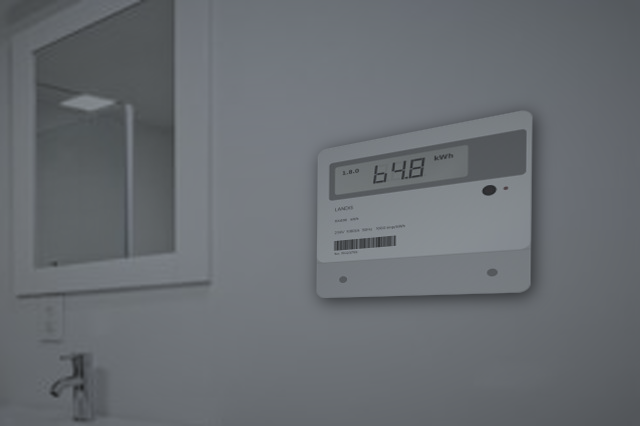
64.8 kWh
